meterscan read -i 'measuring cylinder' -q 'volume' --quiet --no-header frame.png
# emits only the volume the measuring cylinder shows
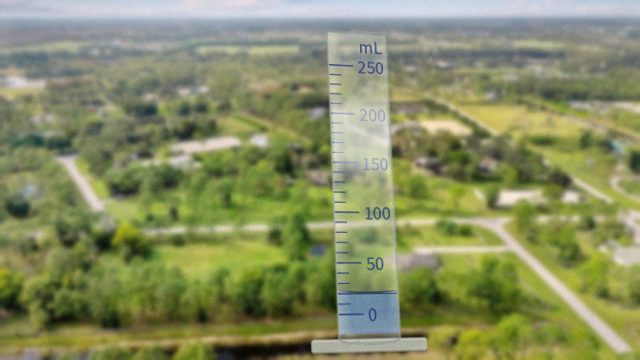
20 mL
